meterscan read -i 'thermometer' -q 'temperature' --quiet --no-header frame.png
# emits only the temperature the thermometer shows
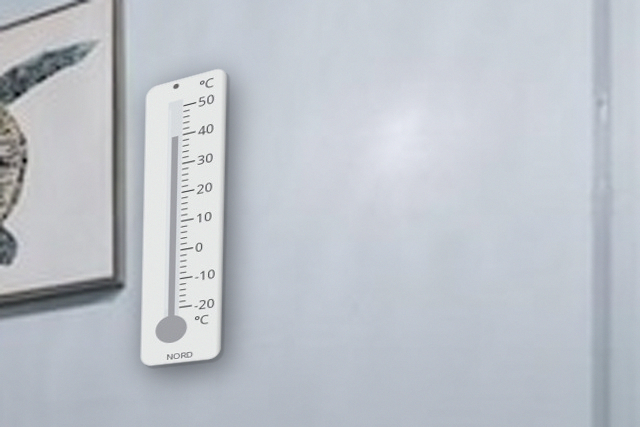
40 °C
